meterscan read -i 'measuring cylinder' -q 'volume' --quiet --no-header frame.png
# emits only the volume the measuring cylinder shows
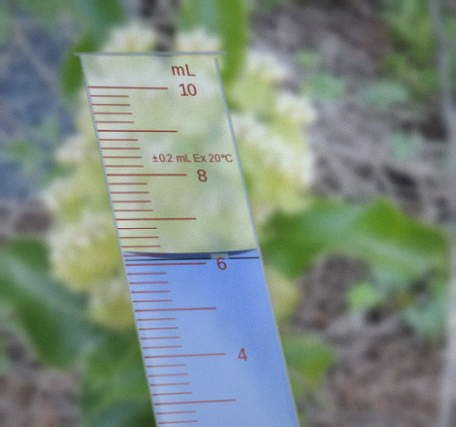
6.1 mL
